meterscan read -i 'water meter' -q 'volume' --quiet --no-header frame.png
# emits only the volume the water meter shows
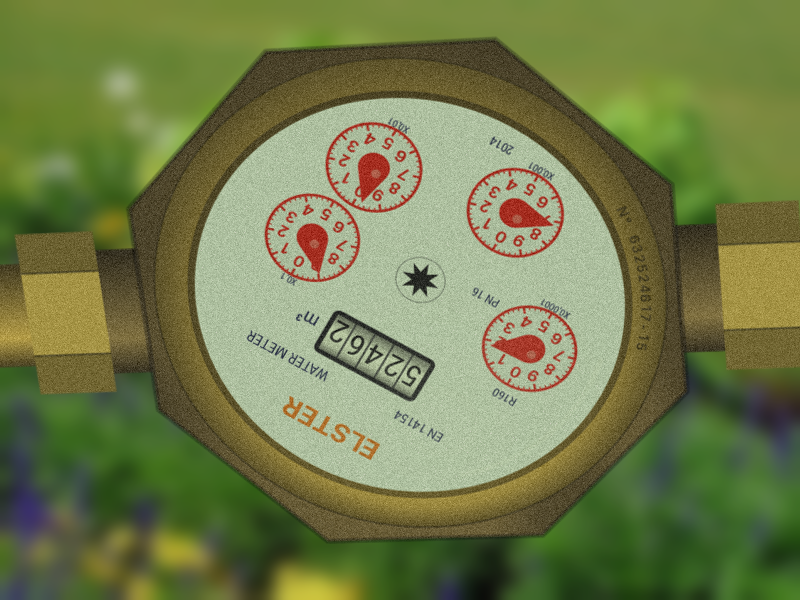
52461.8971 m³
